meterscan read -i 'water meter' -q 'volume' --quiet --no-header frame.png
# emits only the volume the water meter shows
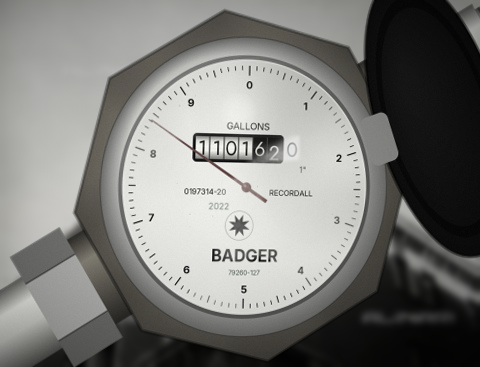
1101618.4 gal
